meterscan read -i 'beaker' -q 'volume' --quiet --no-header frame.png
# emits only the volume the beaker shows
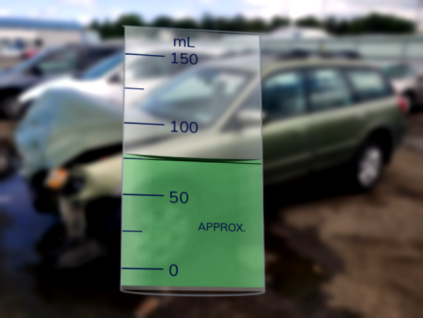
75 mL
